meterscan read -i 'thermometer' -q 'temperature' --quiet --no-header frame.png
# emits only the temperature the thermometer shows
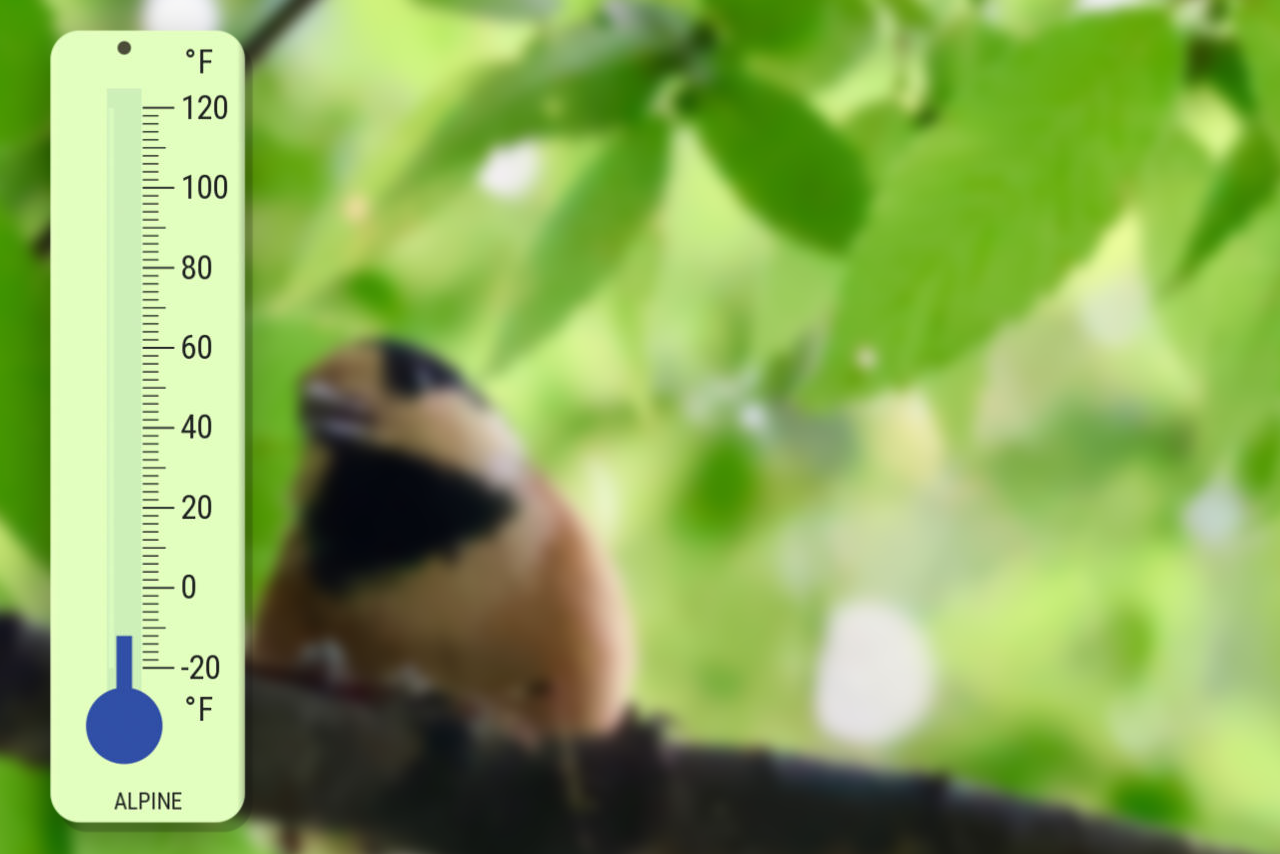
-12 °F
